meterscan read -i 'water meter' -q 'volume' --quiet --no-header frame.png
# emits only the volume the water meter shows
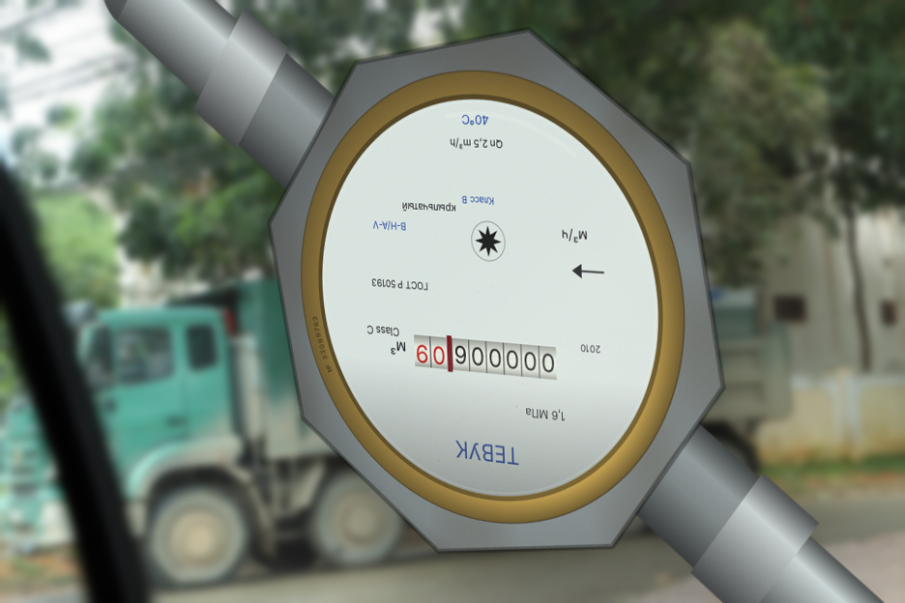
6.09 m³
